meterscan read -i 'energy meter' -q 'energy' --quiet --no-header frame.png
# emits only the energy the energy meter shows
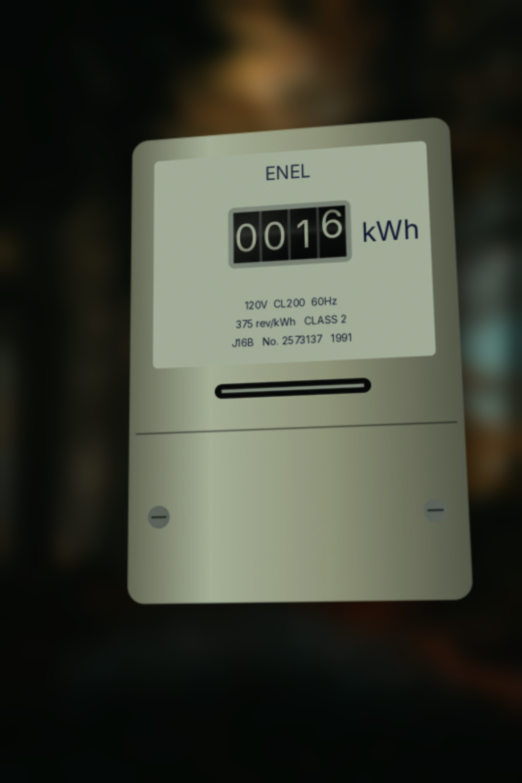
16 kWh
